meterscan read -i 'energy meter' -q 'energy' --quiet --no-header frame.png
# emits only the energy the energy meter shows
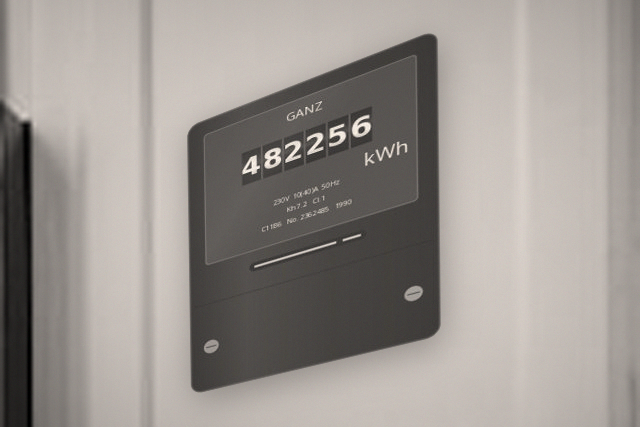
482256 kWh
